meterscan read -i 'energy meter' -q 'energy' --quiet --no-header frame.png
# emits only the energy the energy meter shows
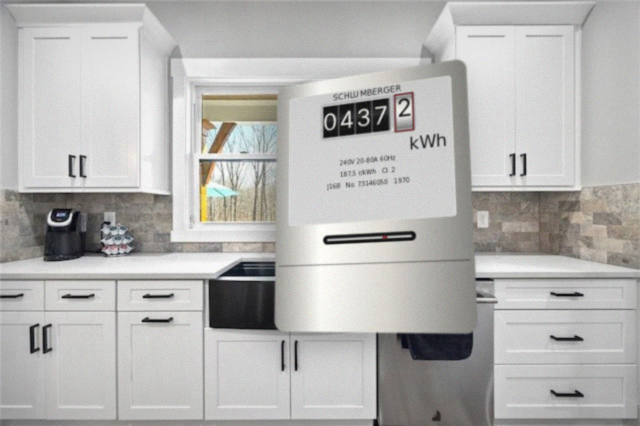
437.2 kWh
